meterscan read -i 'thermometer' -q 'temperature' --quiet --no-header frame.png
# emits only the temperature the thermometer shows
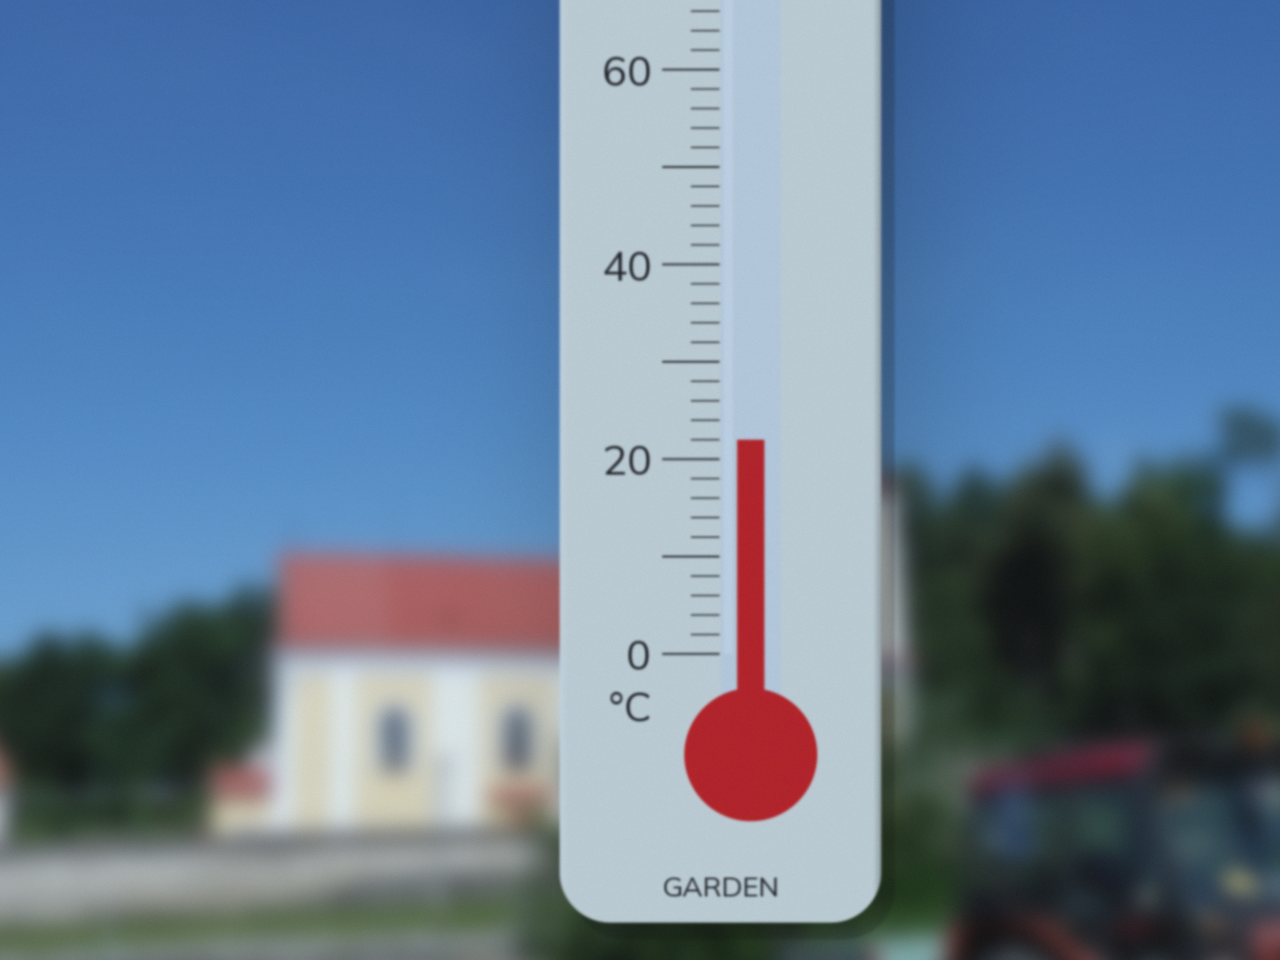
22 °C
